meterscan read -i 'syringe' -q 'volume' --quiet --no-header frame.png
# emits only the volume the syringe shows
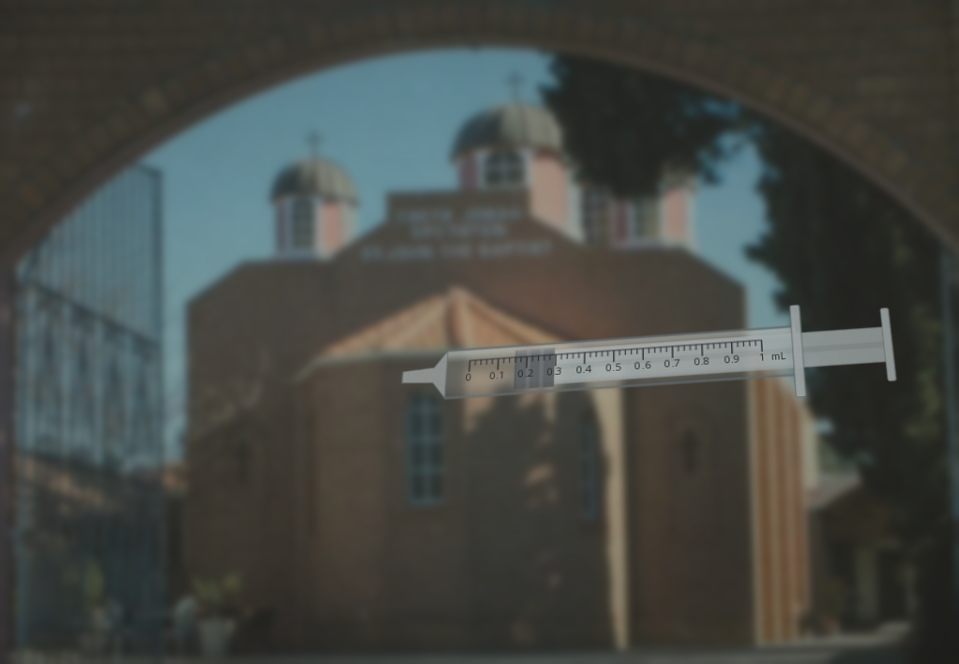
0.16 mL
